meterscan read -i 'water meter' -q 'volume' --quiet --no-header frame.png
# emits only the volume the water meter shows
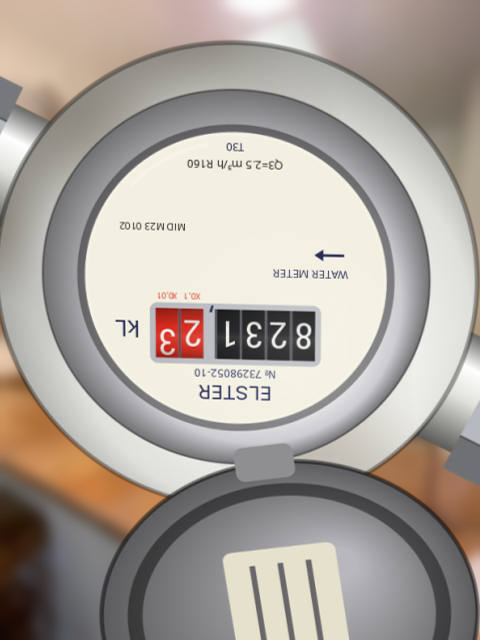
8231.23 kL
